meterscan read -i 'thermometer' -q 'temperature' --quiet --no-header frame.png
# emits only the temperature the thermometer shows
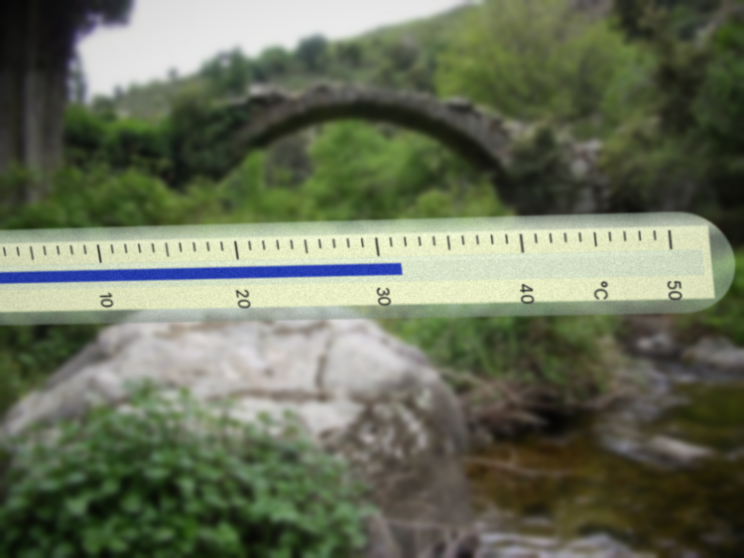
31.5 °C
